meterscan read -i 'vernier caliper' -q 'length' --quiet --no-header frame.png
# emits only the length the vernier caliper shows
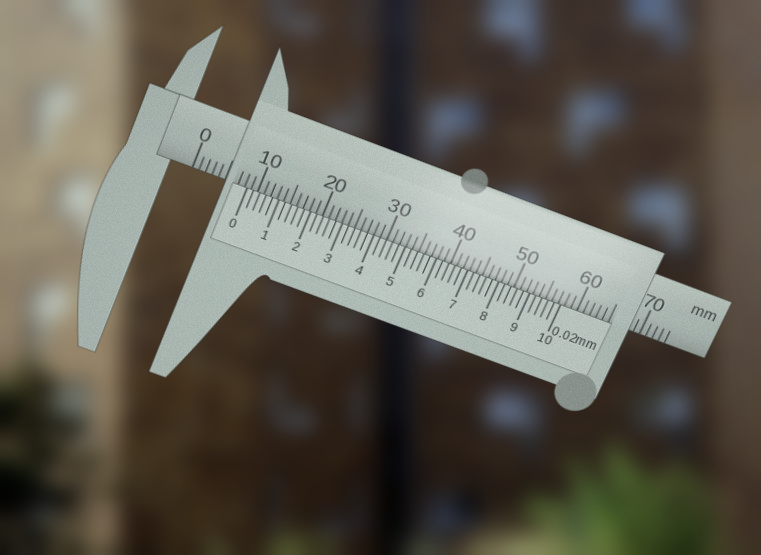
8.4 mm
